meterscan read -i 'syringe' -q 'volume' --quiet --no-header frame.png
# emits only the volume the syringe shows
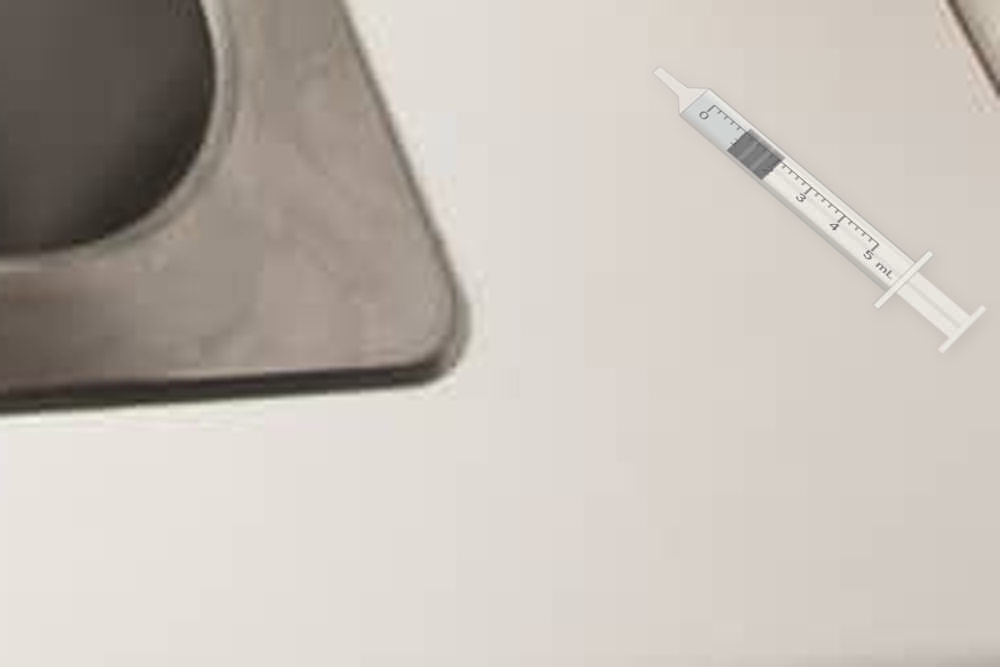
1 mL
